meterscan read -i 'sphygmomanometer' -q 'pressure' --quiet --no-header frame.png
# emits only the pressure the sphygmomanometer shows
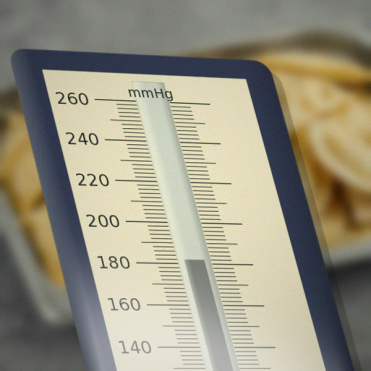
182 mmHg
